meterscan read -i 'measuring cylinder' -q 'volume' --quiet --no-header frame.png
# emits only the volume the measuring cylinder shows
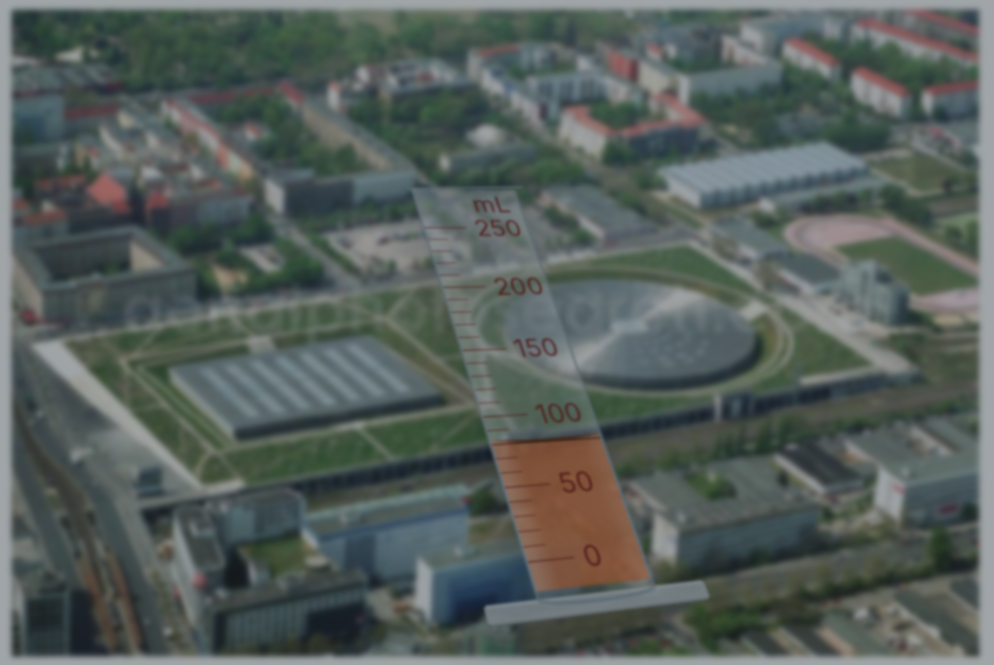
80 mL
